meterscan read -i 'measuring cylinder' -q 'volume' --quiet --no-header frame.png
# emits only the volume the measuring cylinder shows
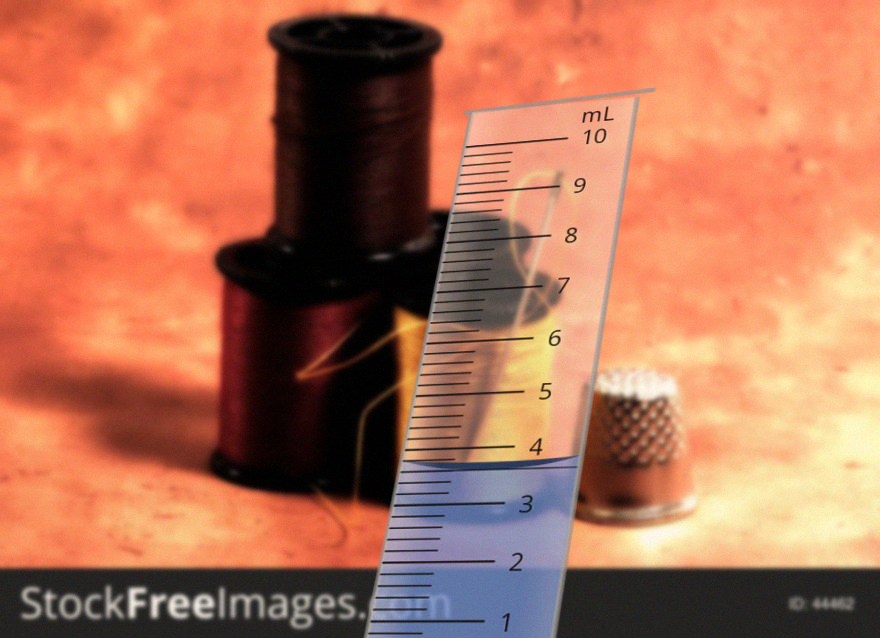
3.6 mL
